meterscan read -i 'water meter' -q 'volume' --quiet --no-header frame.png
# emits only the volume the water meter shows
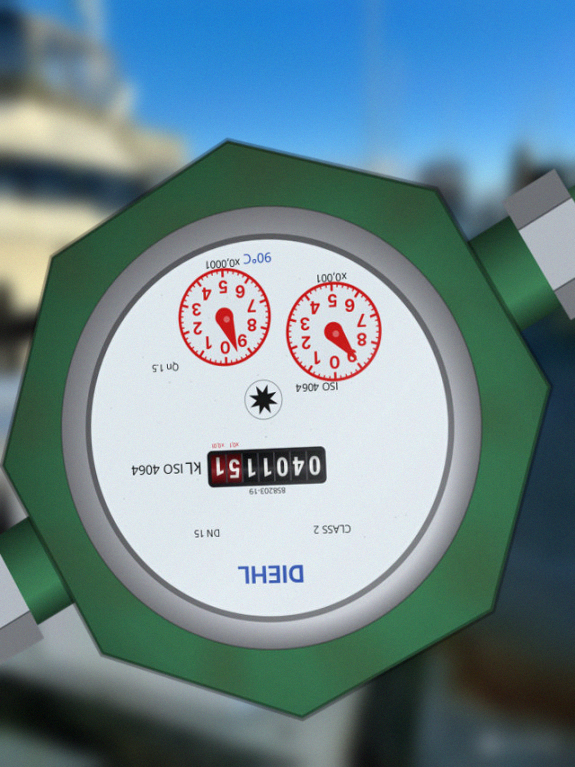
4011.5089 kL
